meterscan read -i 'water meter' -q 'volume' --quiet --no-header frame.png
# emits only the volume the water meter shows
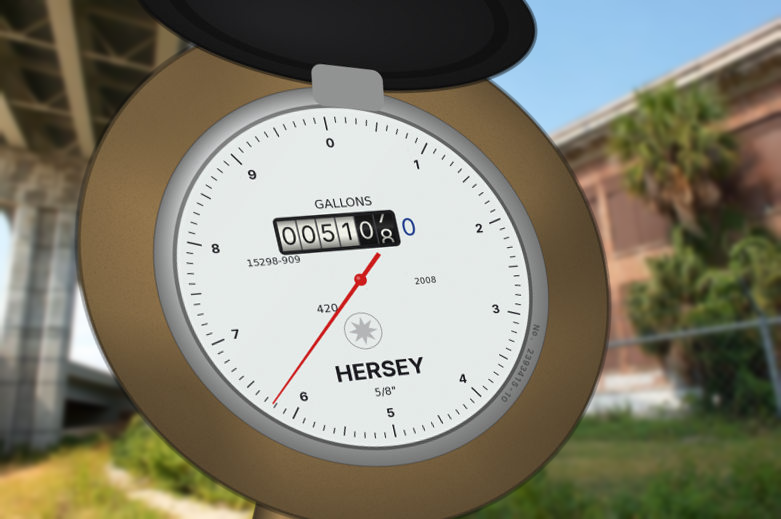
51076.2 gal
